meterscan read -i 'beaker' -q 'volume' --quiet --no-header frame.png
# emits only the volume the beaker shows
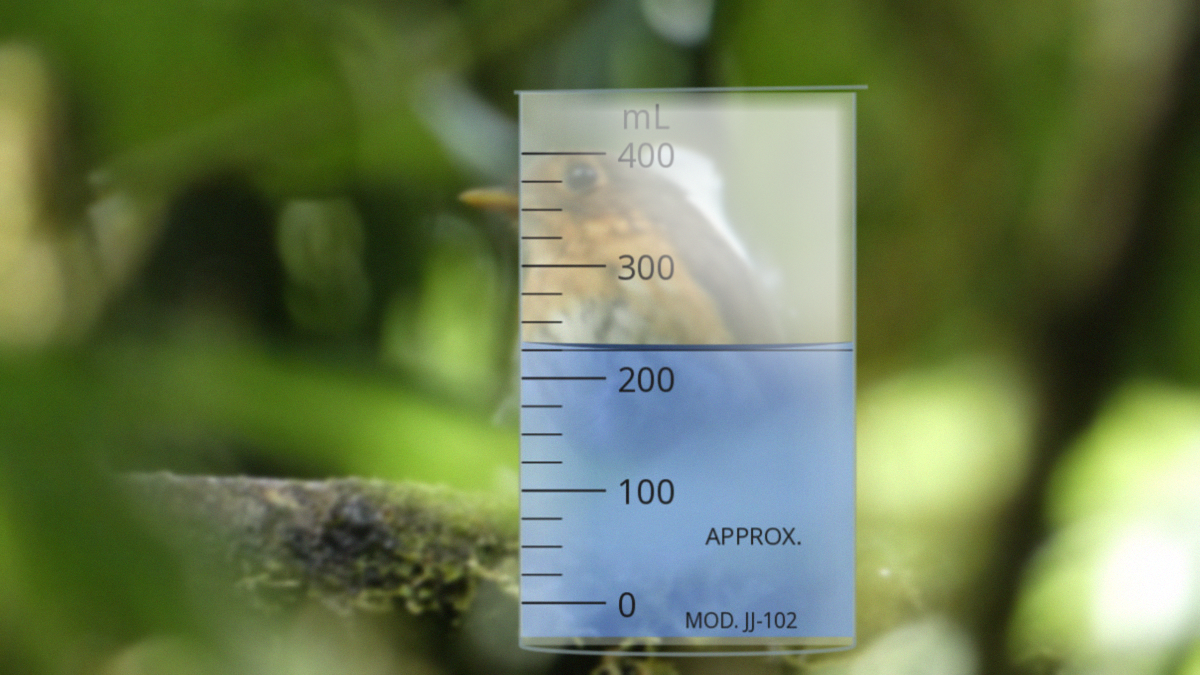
225 mL
